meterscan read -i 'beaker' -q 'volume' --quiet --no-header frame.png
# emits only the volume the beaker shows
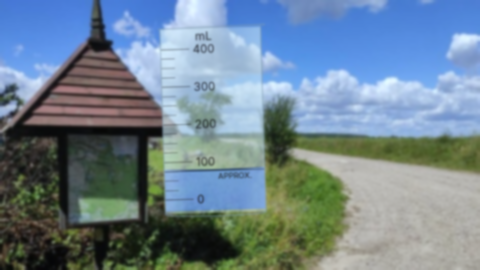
75 mL
